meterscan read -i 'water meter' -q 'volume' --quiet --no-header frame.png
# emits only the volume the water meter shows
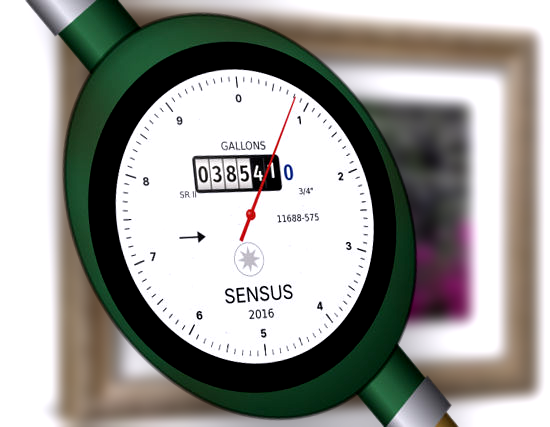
385410.8 gal
